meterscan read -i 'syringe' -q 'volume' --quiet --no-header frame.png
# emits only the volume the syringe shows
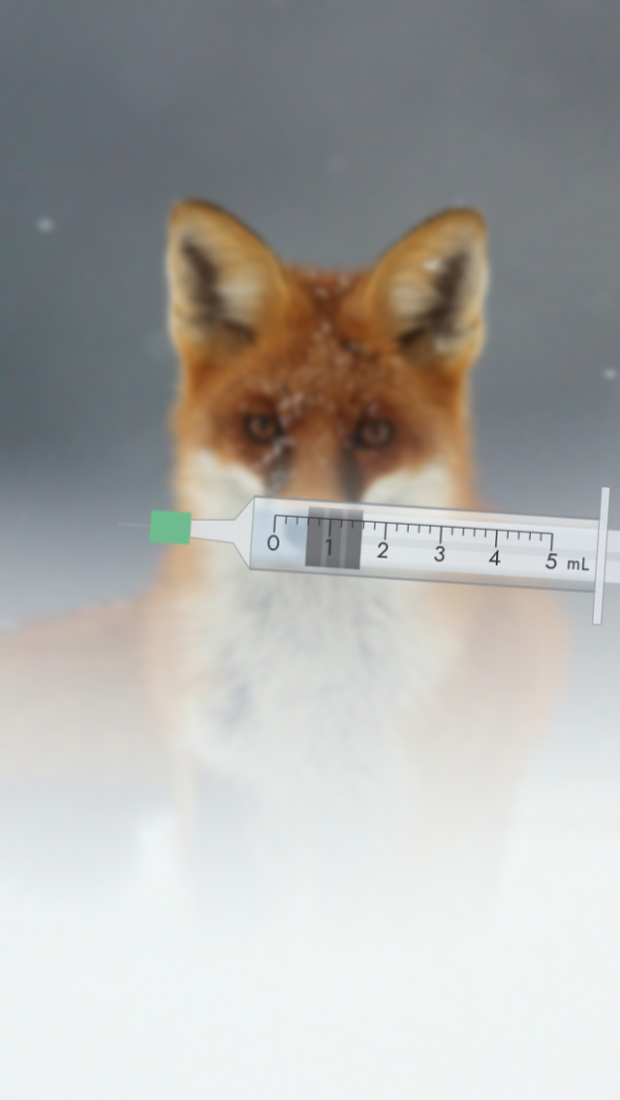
0.6 mL
